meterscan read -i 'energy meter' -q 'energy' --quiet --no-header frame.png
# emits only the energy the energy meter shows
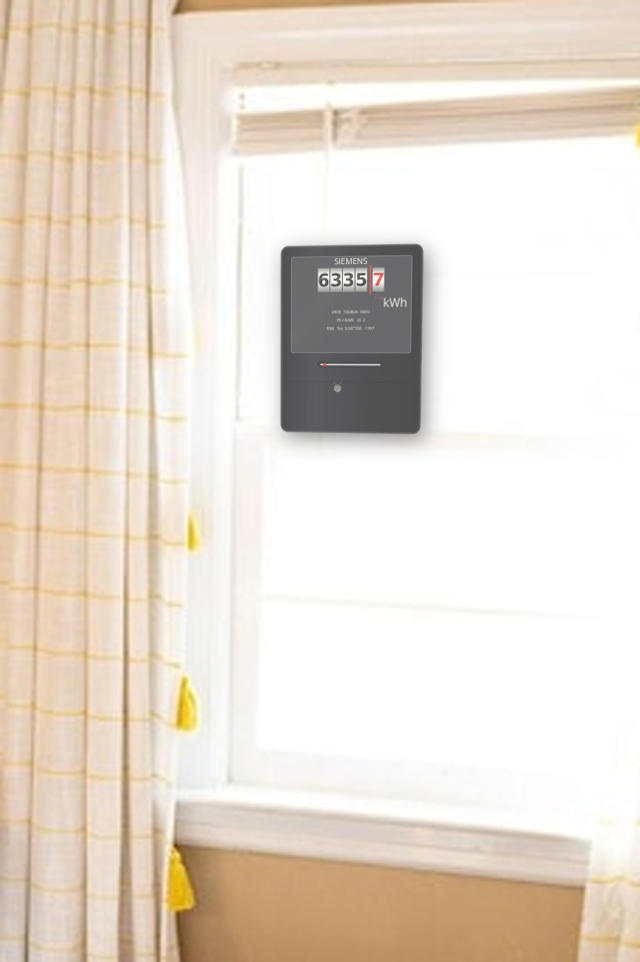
6335.7 kWh
